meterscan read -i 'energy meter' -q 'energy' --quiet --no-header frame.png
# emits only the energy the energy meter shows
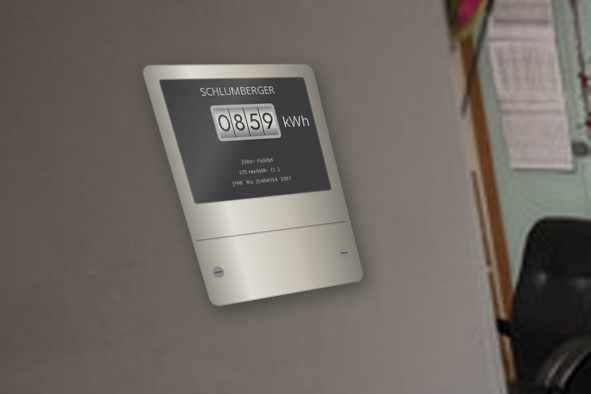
859 kWh
